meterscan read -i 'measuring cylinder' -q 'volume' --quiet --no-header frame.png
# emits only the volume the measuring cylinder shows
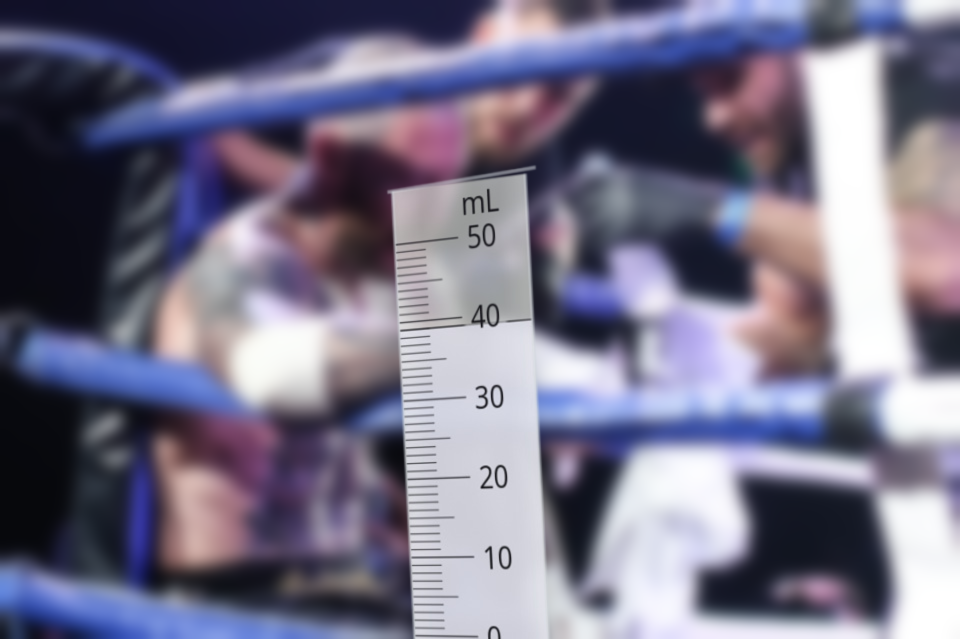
39 mL
